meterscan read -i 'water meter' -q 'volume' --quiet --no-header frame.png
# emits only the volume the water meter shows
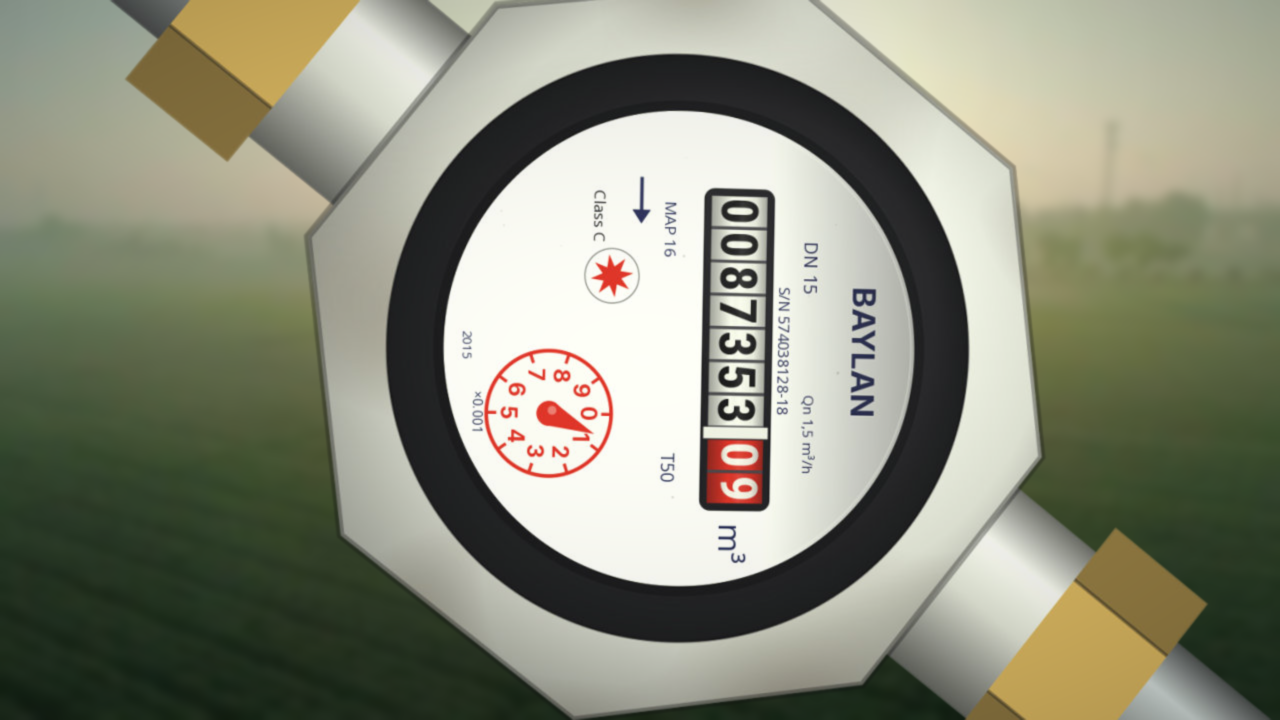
87353.090 m³
